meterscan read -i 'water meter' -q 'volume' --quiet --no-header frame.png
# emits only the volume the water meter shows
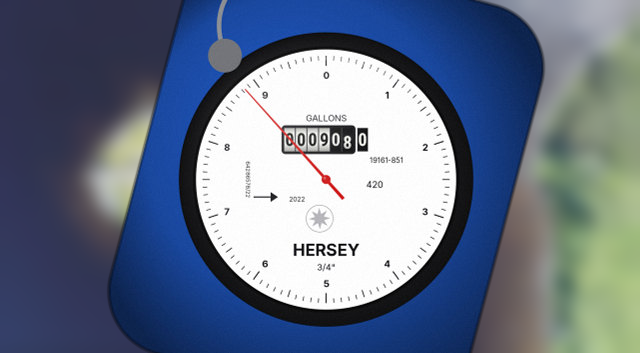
9078.8 gal
